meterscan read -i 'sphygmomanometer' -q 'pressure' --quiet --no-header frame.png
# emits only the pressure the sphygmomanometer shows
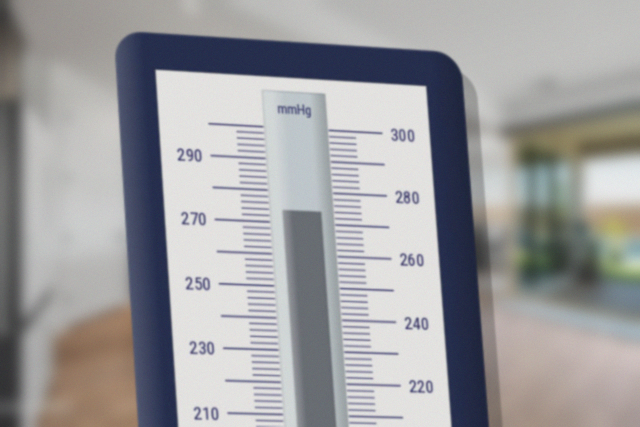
274 mmHg
